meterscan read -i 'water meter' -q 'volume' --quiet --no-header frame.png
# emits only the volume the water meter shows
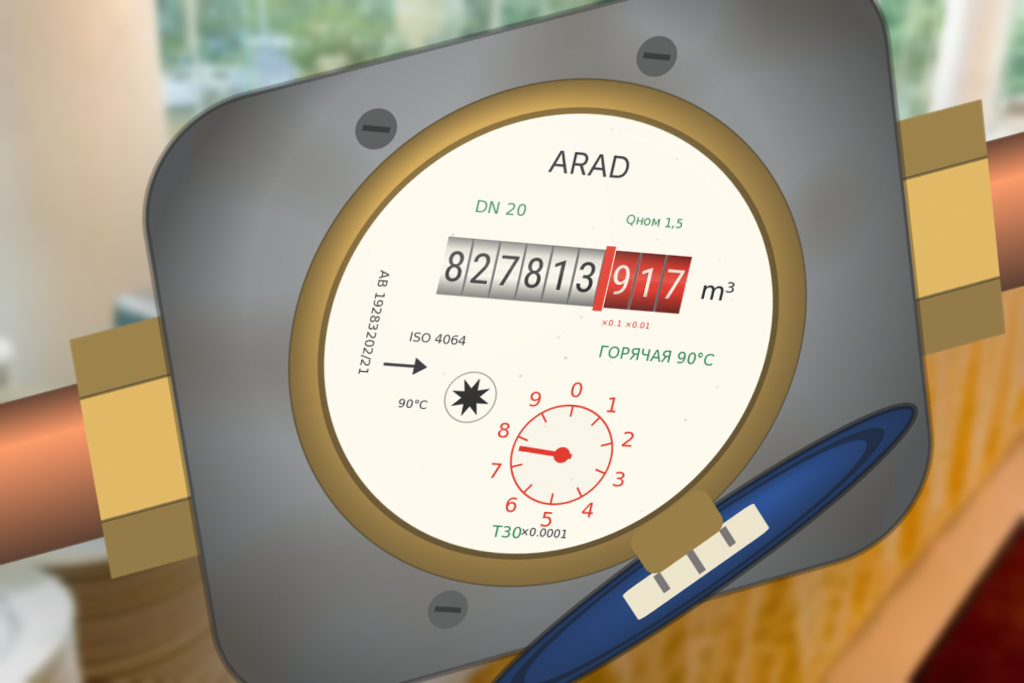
827813.9177 m³
